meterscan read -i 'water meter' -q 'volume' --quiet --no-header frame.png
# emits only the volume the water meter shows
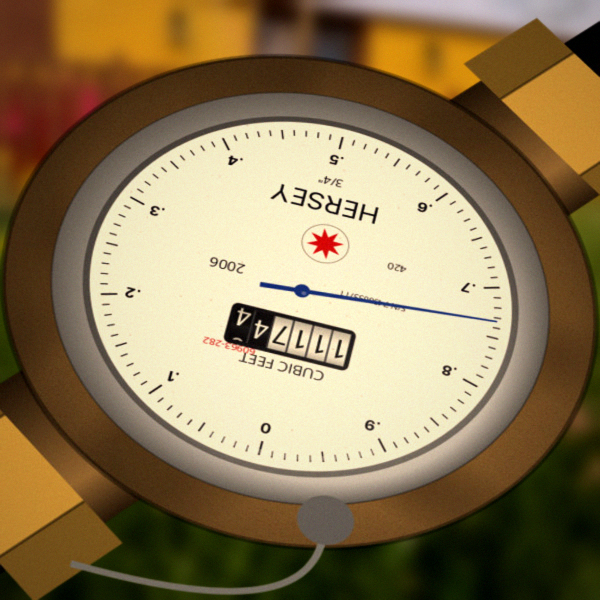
111743.73 ft³
